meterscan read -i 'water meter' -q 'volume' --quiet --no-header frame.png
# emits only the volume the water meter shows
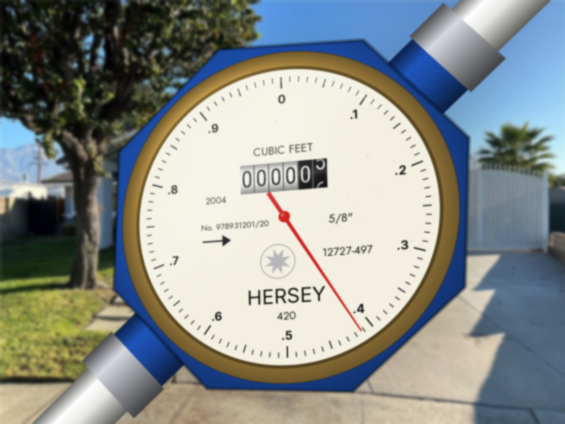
5.41 ft³
